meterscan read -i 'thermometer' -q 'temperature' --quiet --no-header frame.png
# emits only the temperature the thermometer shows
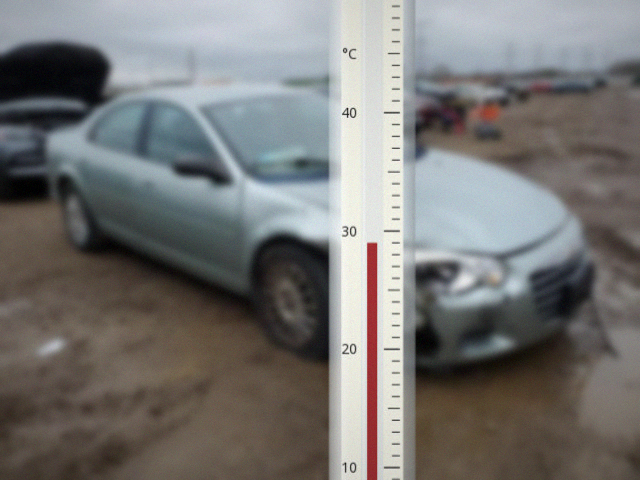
29 °C
